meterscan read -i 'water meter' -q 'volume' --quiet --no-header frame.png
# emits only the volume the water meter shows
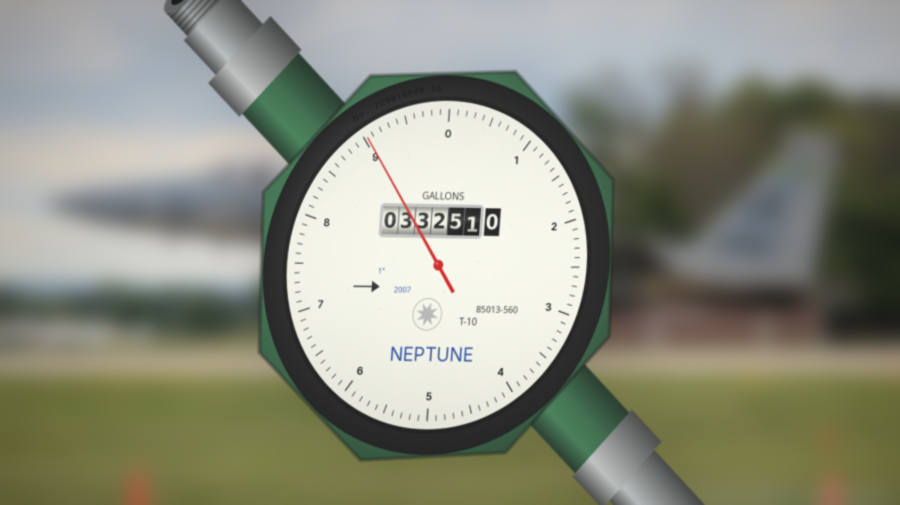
332509.0 gal
